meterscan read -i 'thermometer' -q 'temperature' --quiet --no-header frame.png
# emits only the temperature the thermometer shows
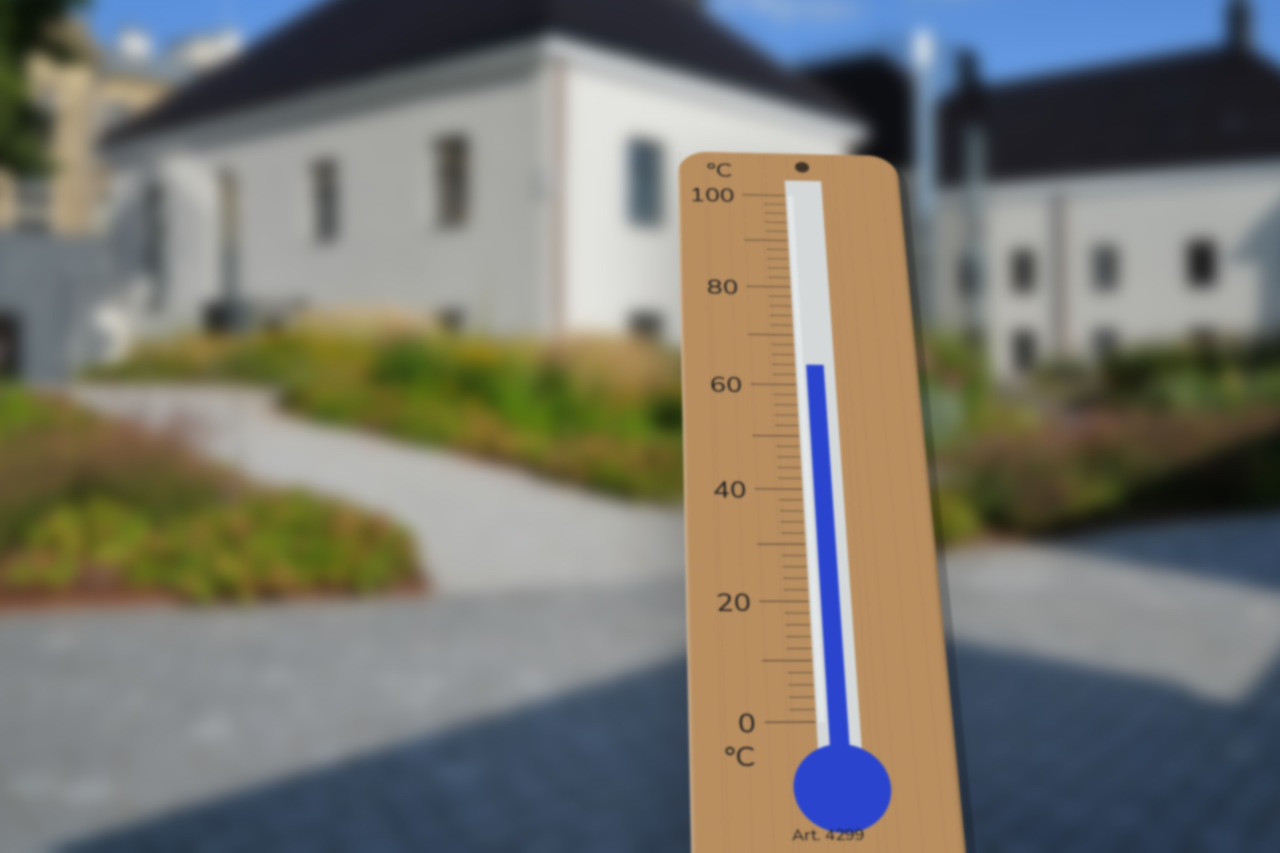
64 °C
